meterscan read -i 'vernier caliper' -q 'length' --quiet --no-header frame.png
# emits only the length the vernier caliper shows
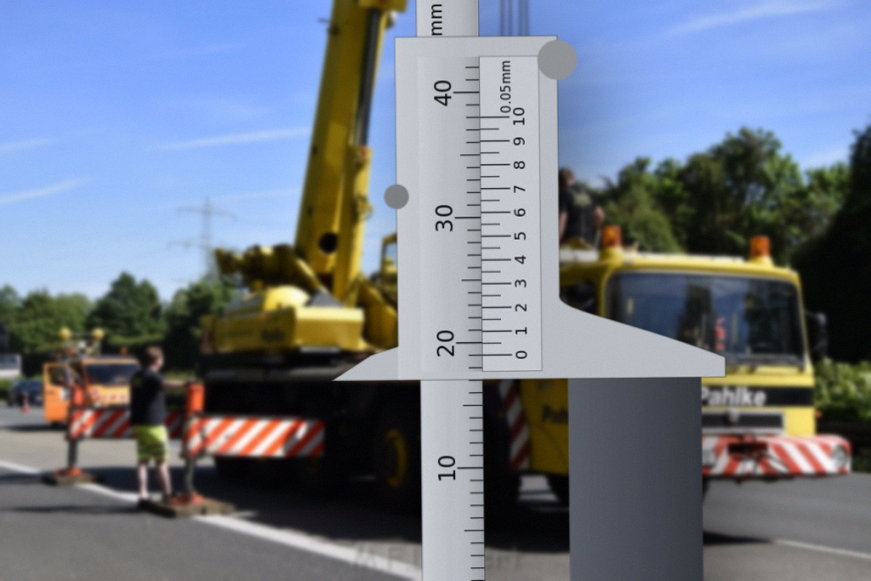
19.0 mm
